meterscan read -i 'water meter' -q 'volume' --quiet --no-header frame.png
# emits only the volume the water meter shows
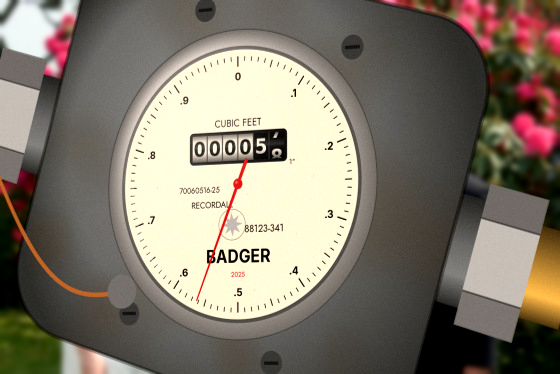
57.56 ft³
